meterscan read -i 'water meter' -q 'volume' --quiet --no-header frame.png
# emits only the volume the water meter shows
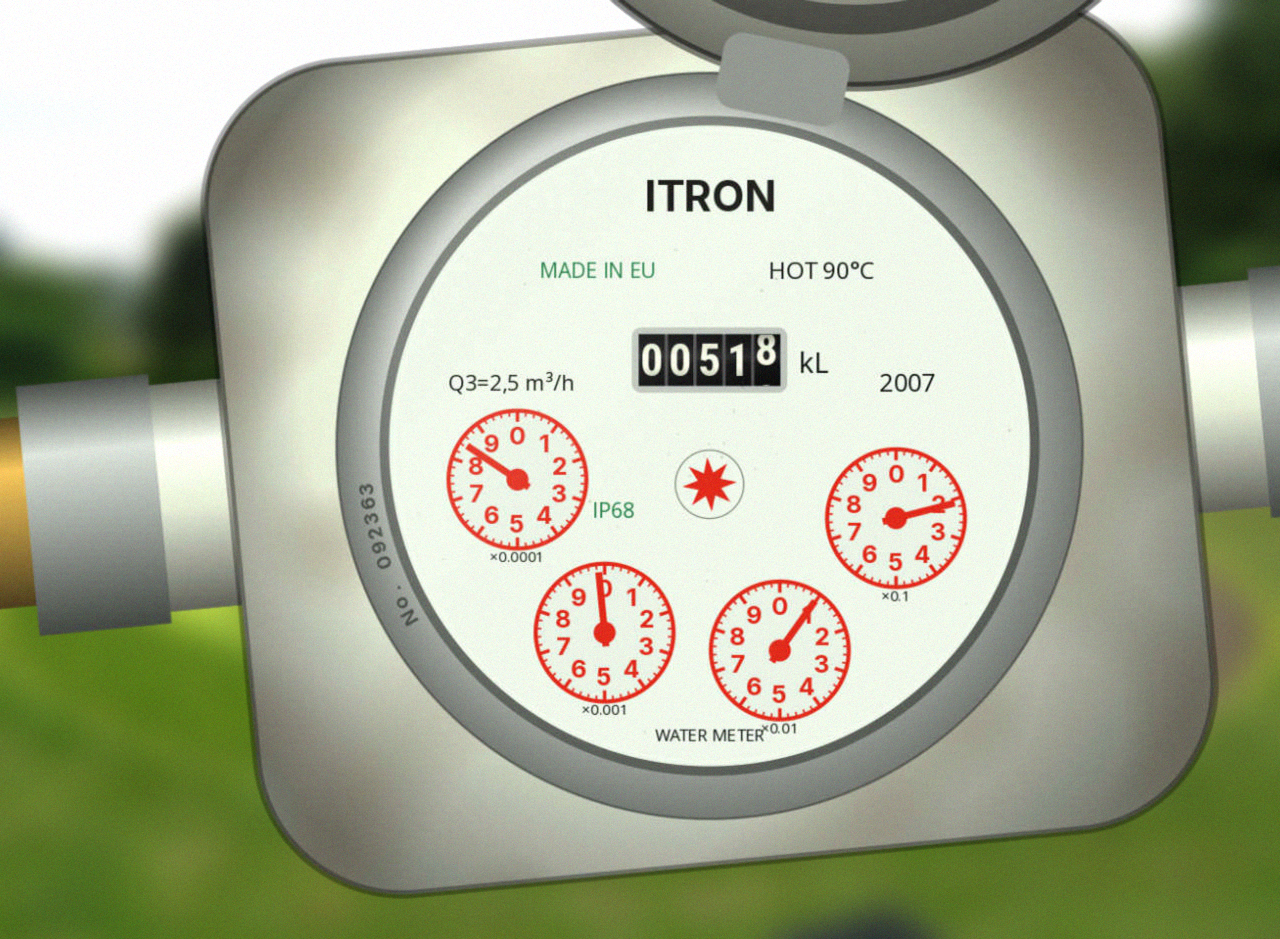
518.2098 kL
